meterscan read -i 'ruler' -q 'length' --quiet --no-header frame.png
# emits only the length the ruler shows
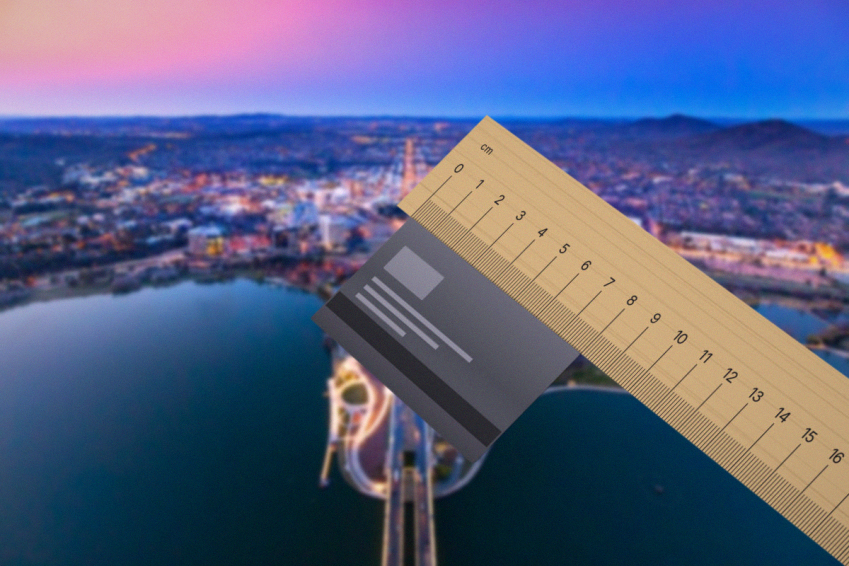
8 cm
